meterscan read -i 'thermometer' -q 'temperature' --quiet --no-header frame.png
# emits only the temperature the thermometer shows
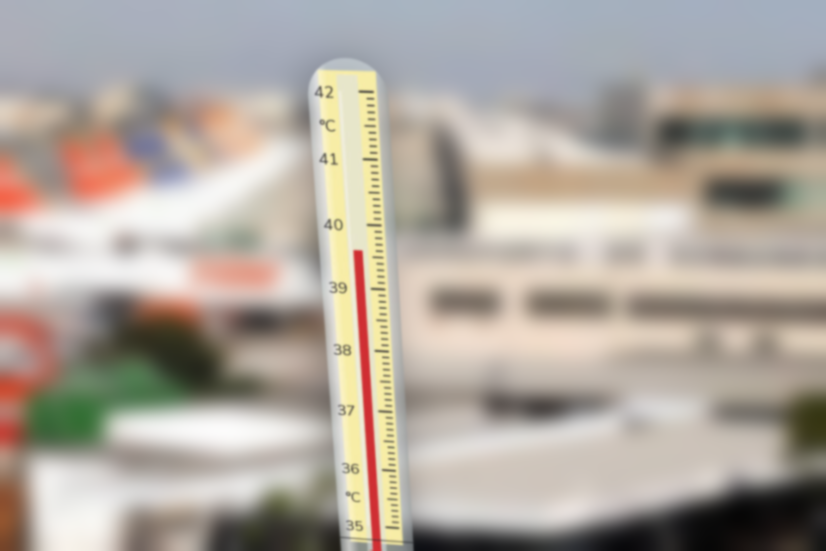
39.6 °C
